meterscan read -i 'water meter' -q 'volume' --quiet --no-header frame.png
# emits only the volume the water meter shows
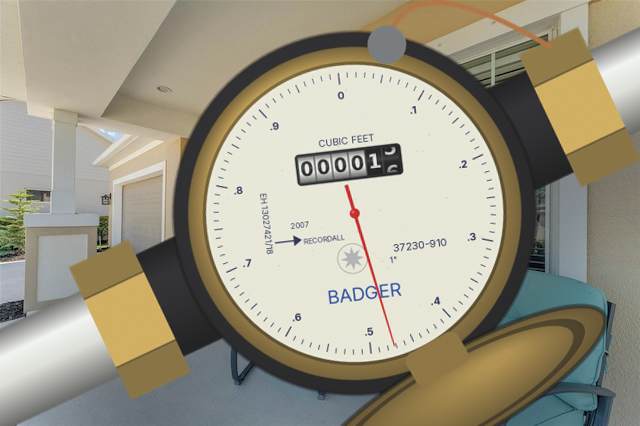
15.47 ft³
